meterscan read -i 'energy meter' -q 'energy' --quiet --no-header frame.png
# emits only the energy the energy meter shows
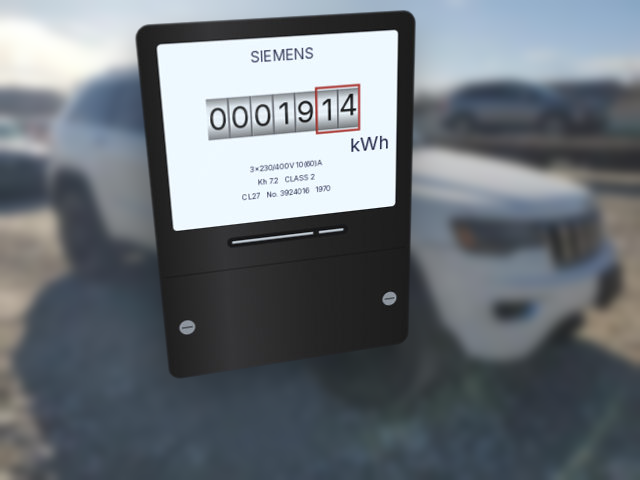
19.14 kWh
